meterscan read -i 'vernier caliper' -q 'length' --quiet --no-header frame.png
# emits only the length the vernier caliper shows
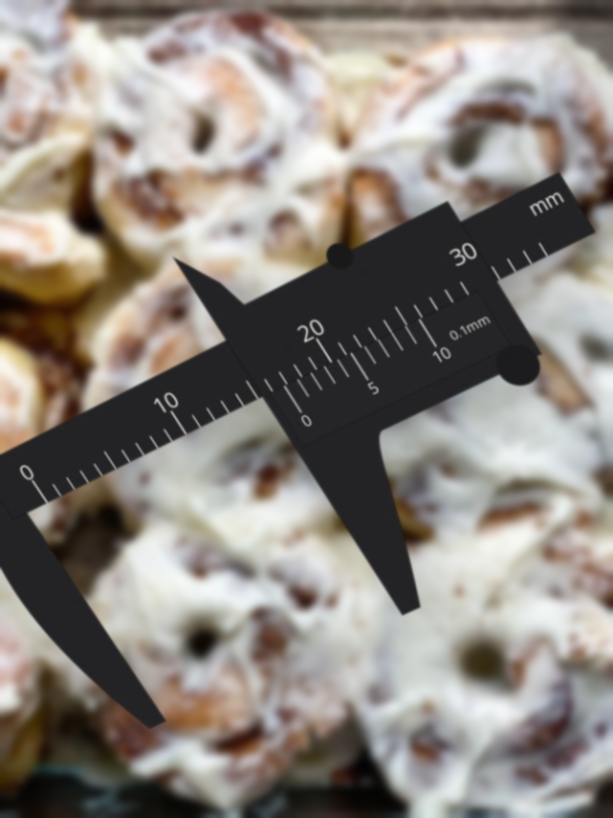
16.8 mm
